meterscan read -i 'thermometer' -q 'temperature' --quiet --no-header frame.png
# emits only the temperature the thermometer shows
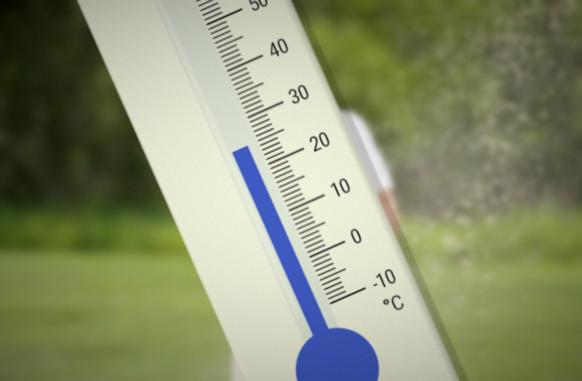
25 °C
